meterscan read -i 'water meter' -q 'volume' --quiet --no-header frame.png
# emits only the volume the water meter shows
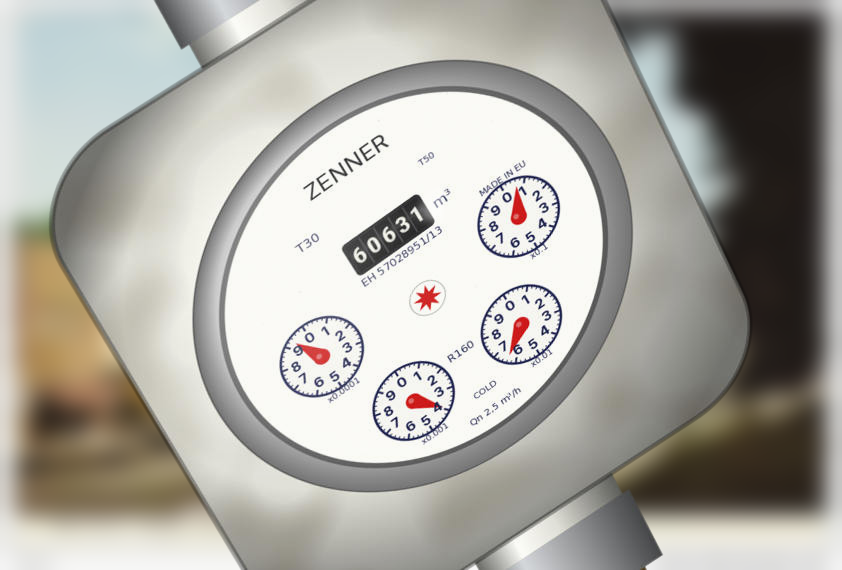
60631.0639 m³
